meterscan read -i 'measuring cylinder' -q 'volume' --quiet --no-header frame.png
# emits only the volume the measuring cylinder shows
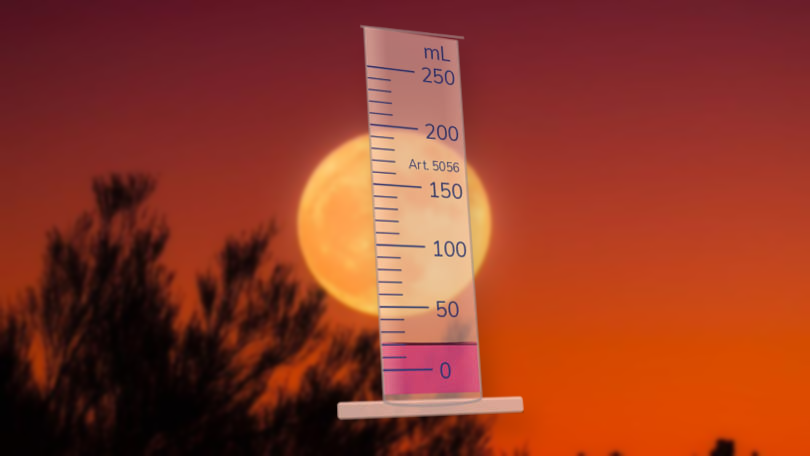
20 mL
